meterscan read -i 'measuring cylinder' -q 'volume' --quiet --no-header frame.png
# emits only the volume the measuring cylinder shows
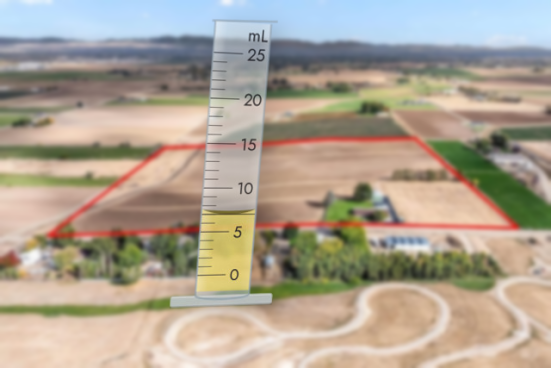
7 mL
